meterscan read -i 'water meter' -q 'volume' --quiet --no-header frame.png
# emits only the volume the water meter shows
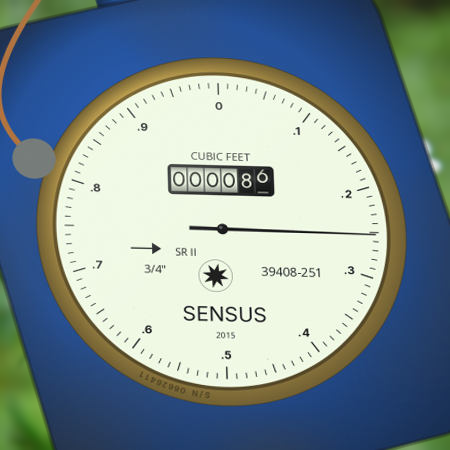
86.25 ft³
